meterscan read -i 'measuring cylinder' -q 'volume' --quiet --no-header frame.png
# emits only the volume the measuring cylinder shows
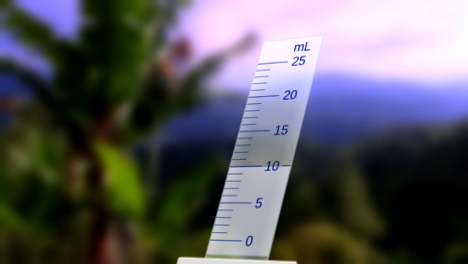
10 mL
